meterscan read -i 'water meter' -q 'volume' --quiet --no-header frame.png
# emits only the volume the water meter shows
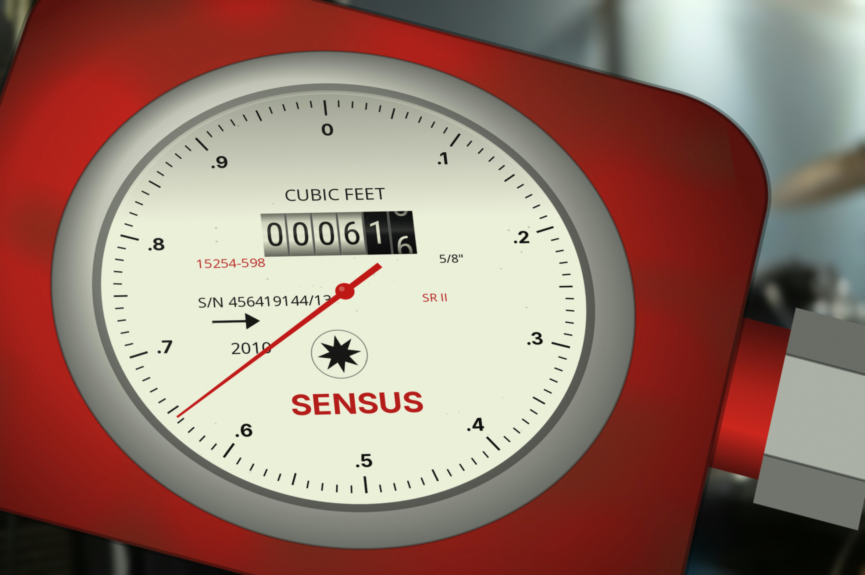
615.64 ft³
